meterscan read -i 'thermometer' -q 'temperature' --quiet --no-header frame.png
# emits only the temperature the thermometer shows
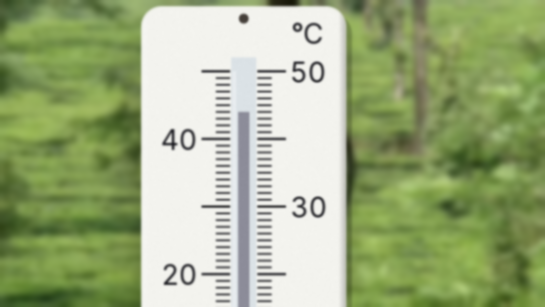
44 °C
